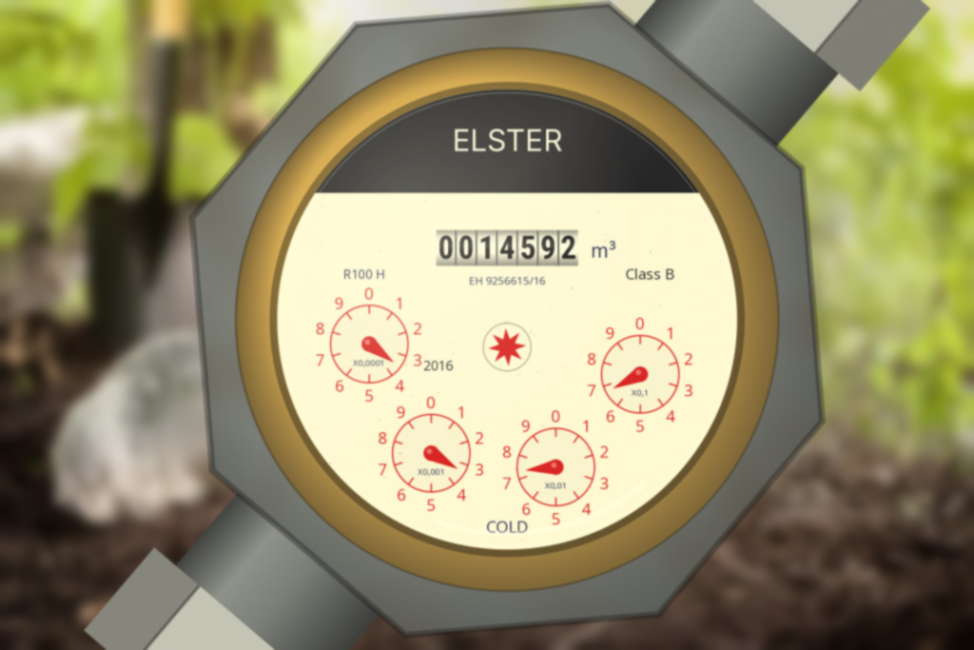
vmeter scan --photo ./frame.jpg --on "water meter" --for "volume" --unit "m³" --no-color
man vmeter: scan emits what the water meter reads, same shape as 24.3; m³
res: 14592.6733; m³
